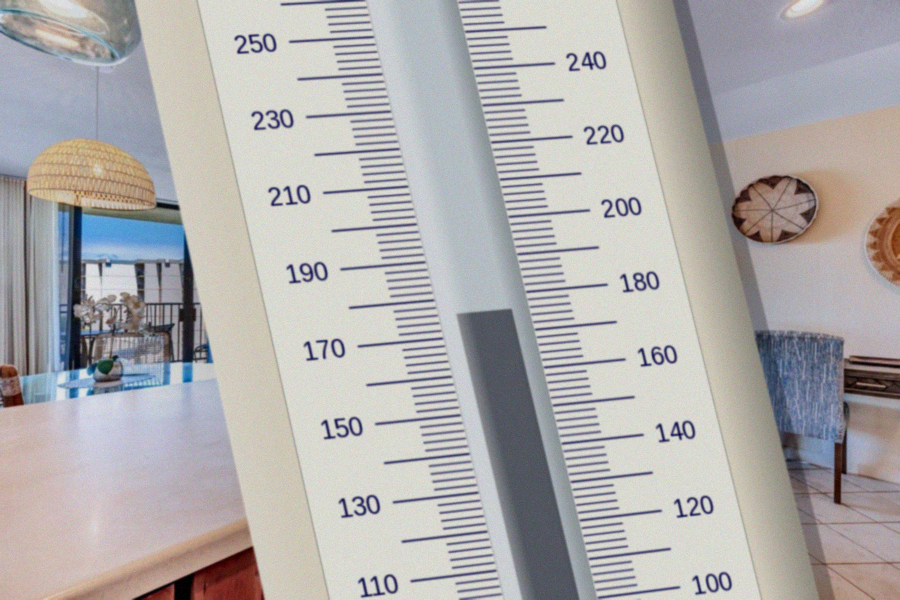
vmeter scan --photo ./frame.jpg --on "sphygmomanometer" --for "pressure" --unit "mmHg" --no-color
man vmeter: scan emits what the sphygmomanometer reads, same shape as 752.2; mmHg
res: 176; mmHg
